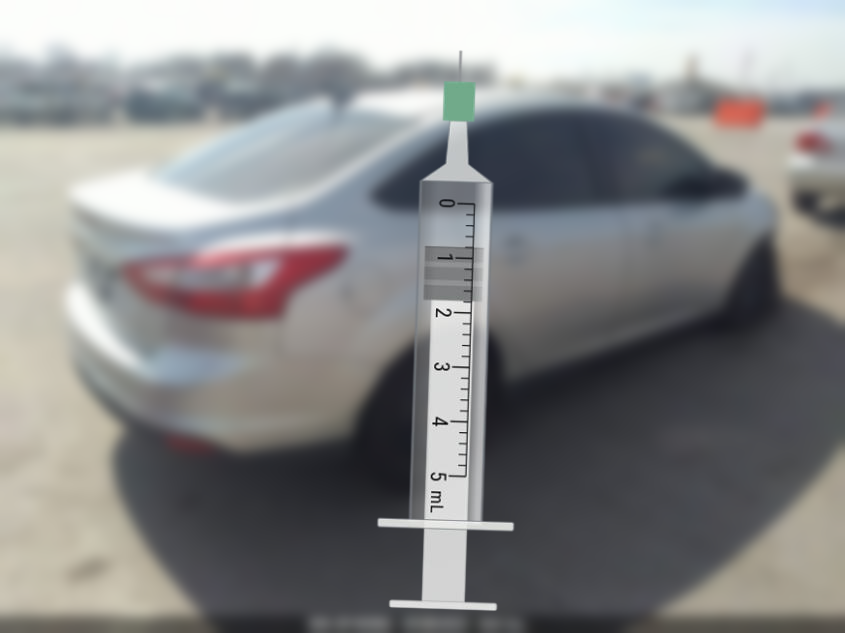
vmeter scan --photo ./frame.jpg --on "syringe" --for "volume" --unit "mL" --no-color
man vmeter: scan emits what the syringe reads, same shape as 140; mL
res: 0.8; mL
